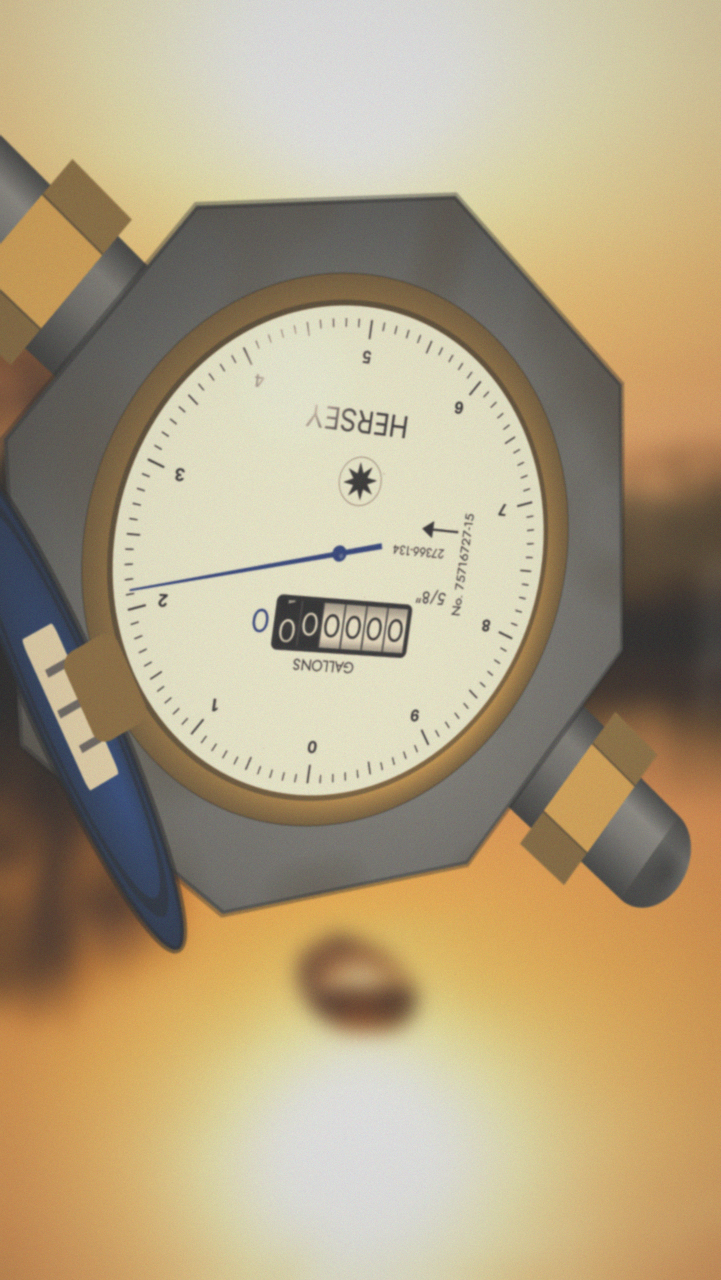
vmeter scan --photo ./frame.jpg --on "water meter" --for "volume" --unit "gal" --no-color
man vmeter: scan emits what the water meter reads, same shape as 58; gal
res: 2.1; gal
